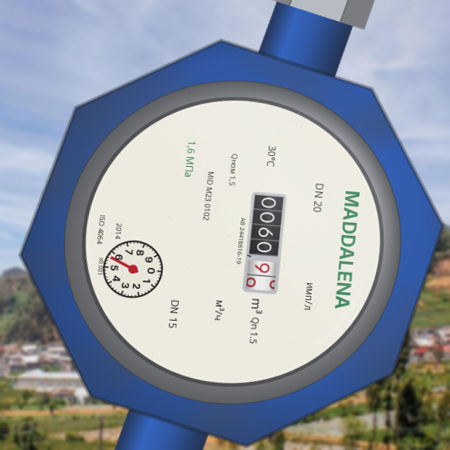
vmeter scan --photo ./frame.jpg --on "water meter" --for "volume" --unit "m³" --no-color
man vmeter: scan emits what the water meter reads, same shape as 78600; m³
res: 60.985; m³
